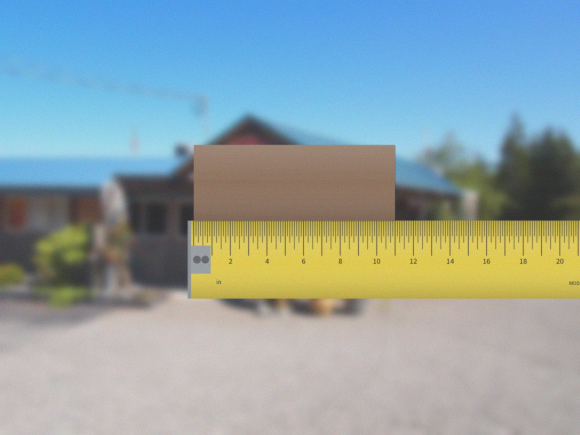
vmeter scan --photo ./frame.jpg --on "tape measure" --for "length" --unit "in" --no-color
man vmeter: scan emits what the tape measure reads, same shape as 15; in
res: 11; in
